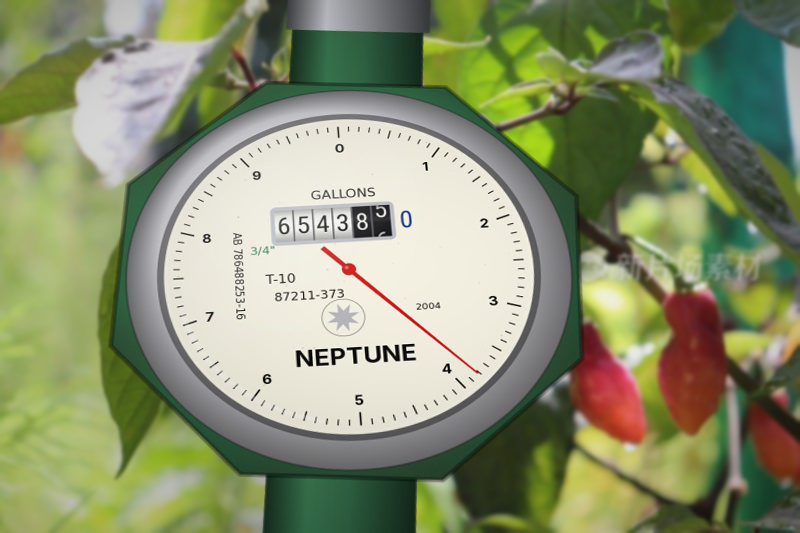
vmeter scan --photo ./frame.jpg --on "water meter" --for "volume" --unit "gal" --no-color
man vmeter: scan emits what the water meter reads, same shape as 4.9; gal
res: 6543853.8; gal
